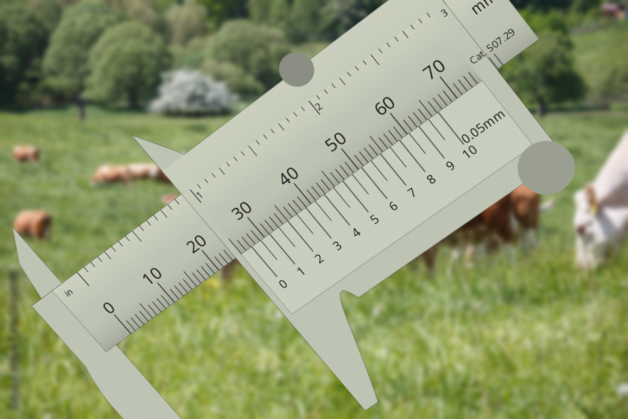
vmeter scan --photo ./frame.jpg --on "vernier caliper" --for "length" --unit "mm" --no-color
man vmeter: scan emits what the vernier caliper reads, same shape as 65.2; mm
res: 27.2; mm
